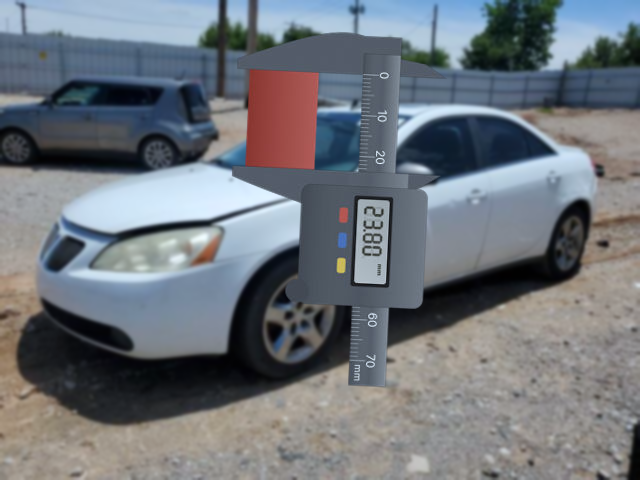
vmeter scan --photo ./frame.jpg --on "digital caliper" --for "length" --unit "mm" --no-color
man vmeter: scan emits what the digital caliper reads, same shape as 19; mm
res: 23.80; mm
